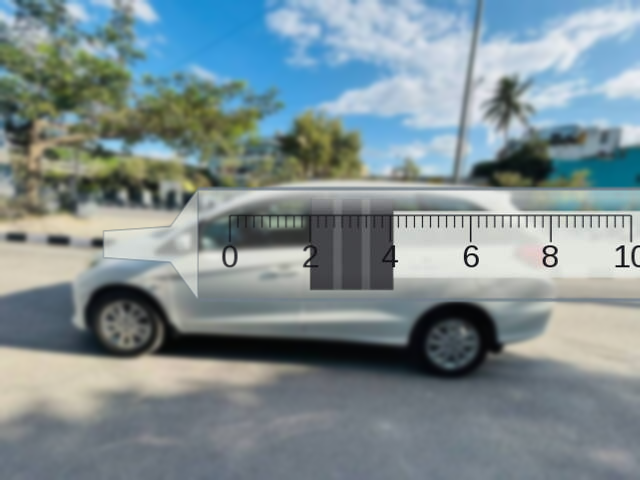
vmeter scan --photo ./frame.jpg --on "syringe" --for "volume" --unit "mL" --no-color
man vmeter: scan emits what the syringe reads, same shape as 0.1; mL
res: 2; mL
